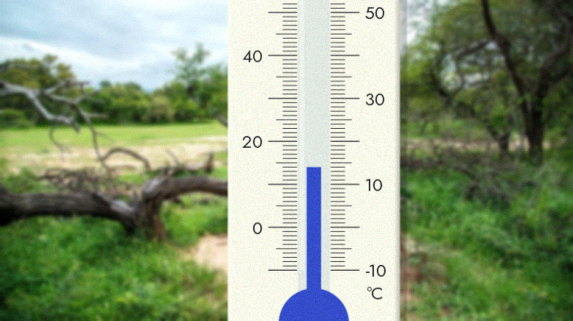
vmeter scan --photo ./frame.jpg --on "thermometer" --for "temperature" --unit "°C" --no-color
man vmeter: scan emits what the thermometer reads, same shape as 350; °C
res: 14; °C
